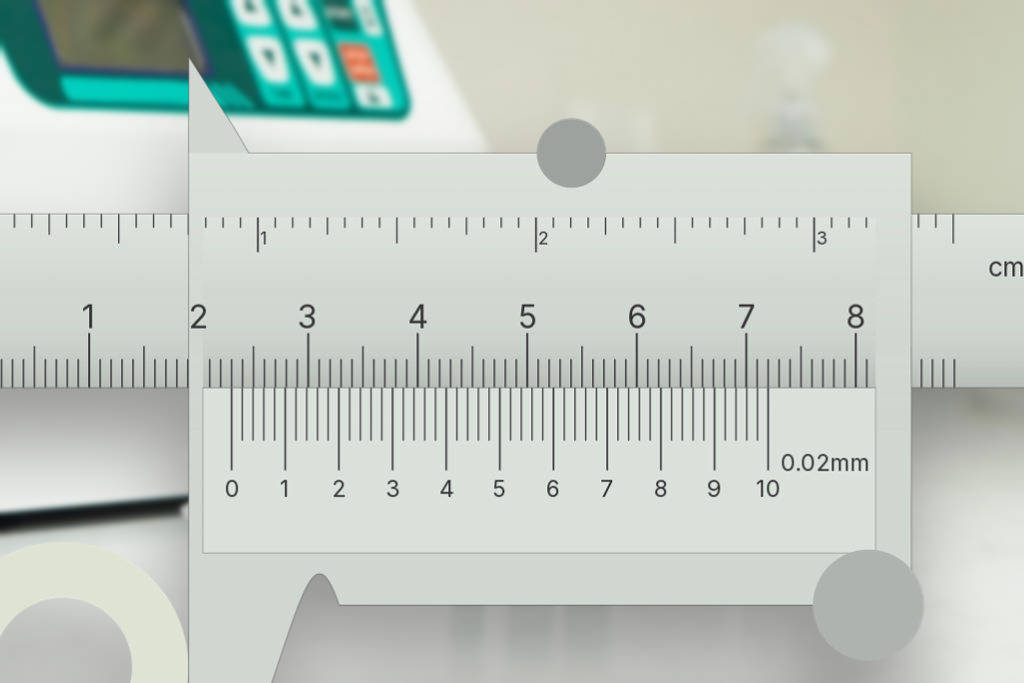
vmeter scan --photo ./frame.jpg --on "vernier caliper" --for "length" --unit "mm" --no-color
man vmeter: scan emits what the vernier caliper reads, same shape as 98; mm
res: 23.0; mm
